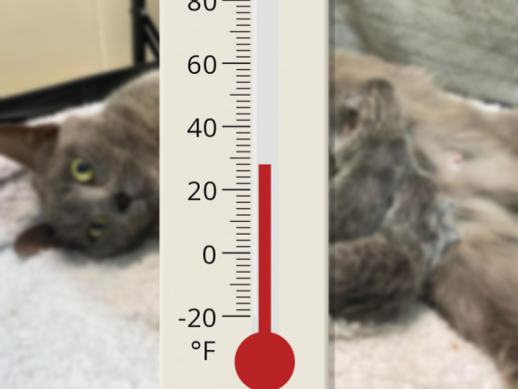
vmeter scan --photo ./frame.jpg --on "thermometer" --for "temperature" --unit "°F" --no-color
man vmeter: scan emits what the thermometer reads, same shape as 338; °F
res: 28; °F
